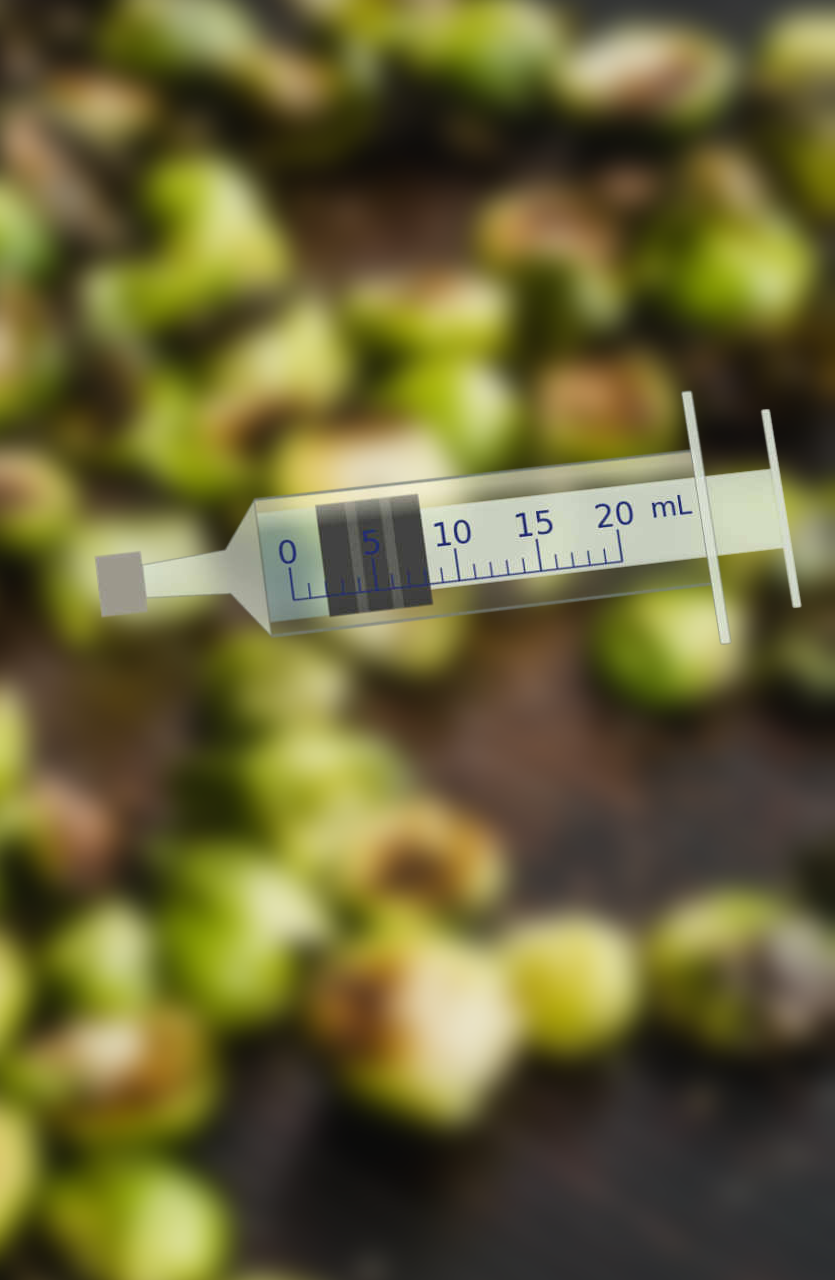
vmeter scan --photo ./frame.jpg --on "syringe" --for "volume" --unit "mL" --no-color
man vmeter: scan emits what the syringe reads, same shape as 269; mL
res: 2; mL
